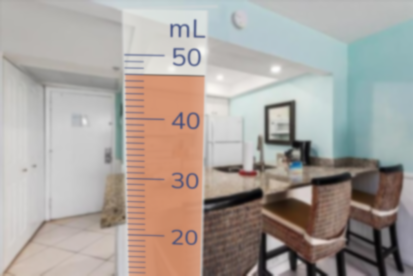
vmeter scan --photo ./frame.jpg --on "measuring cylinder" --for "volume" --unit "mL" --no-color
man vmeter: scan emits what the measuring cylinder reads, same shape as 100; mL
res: 47; mL
